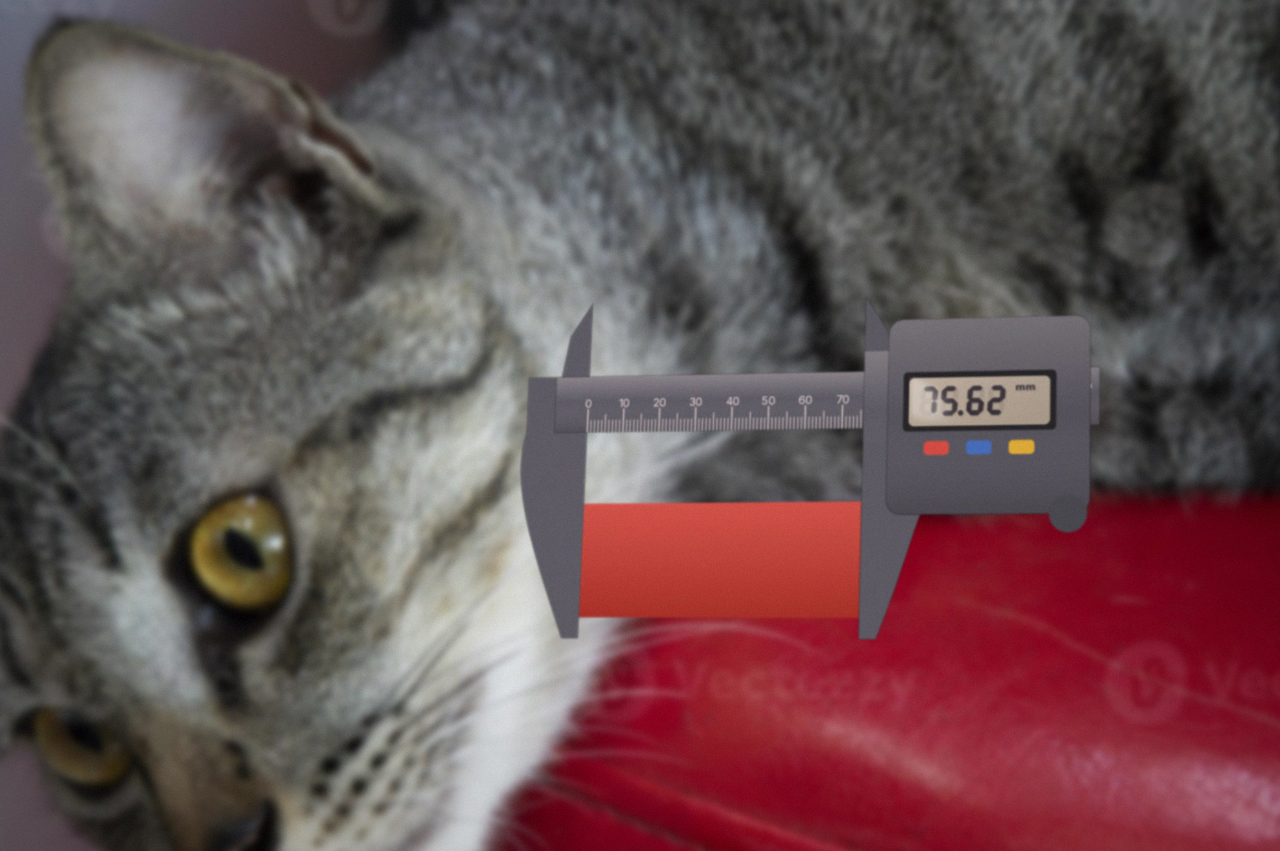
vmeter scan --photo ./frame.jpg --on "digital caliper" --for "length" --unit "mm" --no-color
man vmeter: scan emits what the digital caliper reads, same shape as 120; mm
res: 75.62; mm
